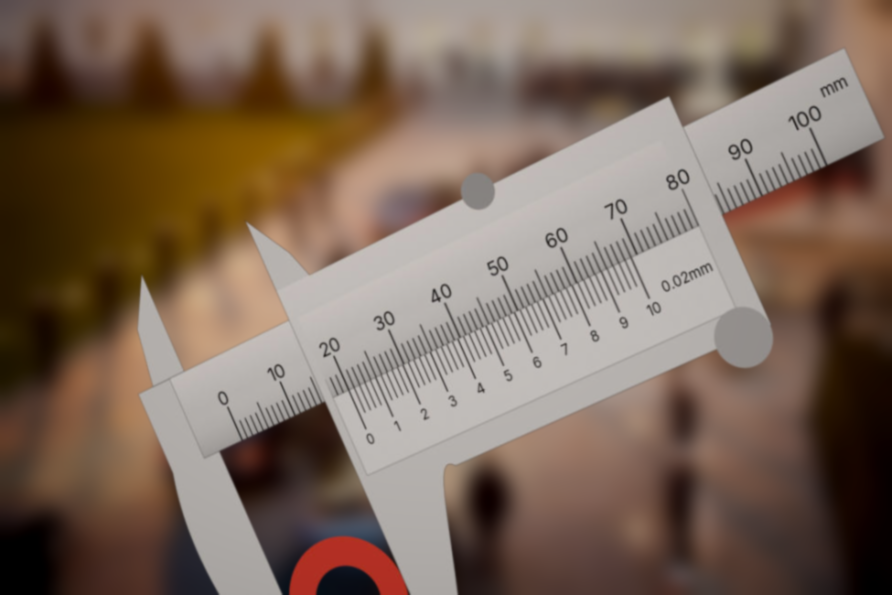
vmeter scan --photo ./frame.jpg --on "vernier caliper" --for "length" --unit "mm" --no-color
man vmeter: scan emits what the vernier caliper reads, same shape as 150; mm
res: 20.0; mm
